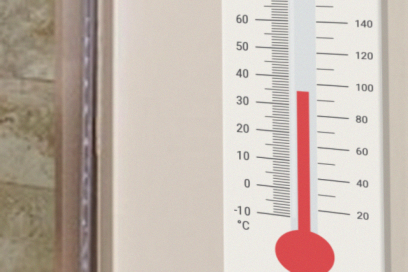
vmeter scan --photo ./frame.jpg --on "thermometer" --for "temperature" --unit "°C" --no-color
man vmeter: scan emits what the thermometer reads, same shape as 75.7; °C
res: 35; °C
